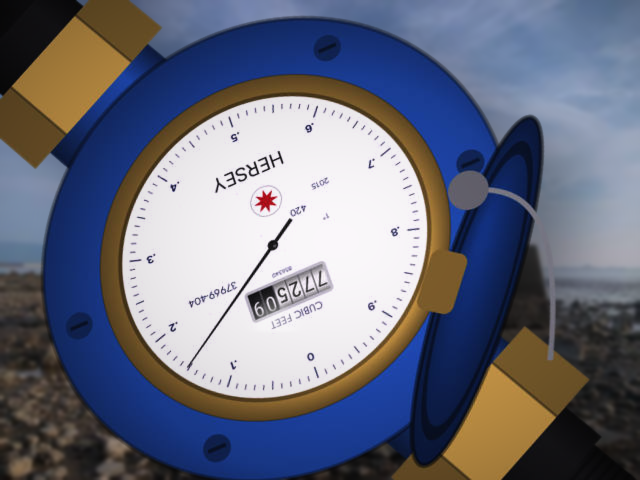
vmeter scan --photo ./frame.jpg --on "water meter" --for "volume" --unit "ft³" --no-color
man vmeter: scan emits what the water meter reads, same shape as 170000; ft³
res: 772509.15; ft³
